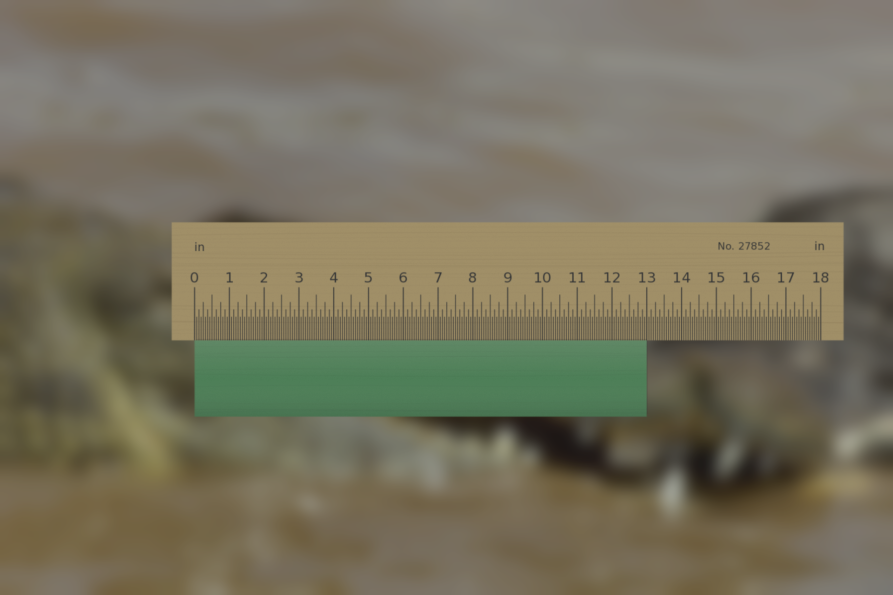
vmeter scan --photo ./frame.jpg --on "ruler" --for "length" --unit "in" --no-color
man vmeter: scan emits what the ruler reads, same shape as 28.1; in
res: 13; in
